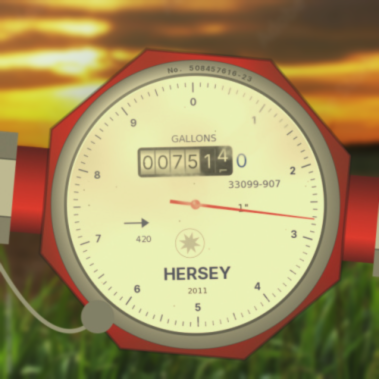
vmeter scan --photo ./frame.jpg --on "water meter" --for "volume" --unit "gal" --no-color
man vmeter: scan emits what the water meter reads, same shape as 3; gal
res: 75142.7; gal
